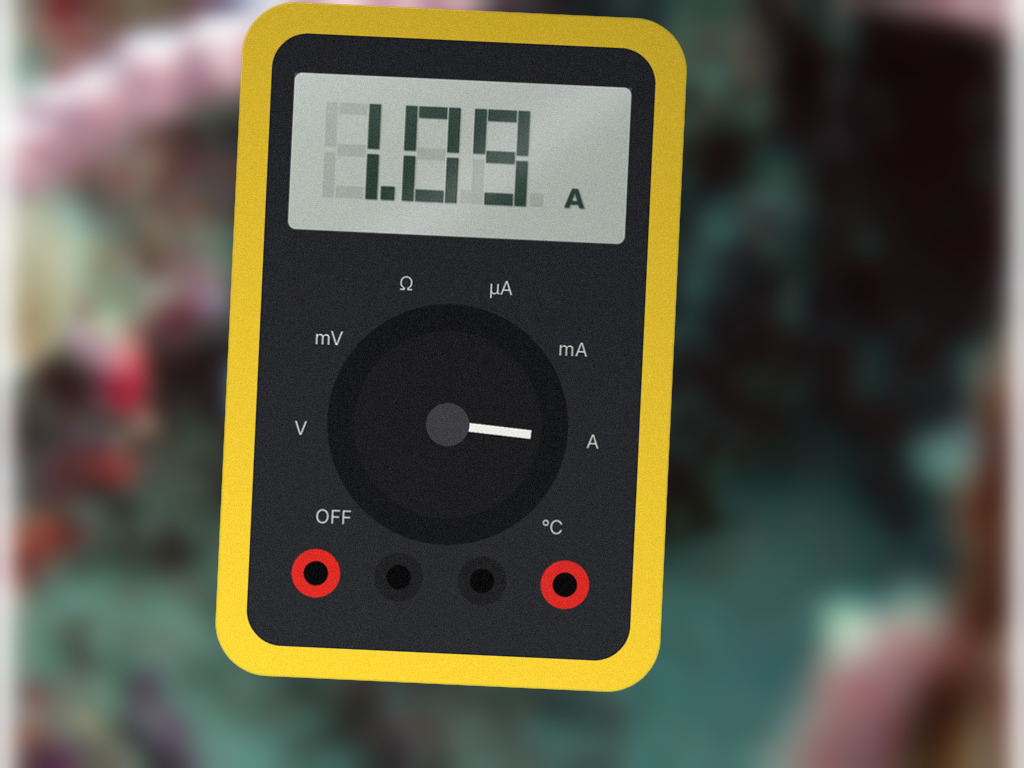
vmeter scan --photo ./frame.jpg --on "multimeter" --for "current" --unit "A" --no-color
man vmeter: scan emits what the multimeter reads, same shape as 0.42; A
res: 1.09; A
